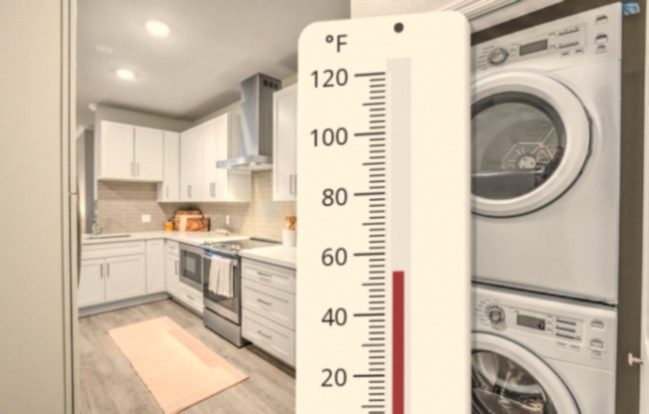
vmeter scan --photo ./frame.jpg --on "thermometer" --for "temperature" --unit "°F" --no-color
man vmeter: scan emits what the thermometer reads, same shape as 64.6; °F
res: 54; °F
